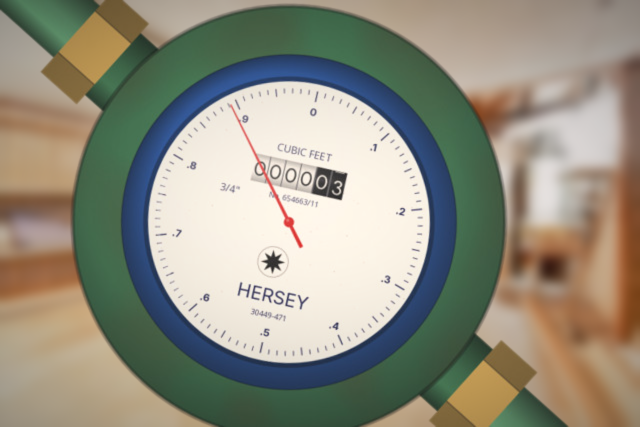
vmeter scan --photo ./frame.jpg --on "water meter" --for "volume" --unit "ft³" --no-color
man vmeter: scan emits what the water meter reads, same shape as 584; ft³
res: 2.89; ft³
